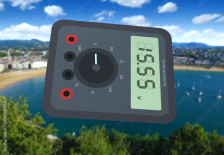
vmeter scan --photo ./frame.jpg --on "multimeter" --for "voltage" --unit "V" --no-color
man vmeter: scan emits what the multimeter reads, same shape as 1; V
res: 15.55; V
